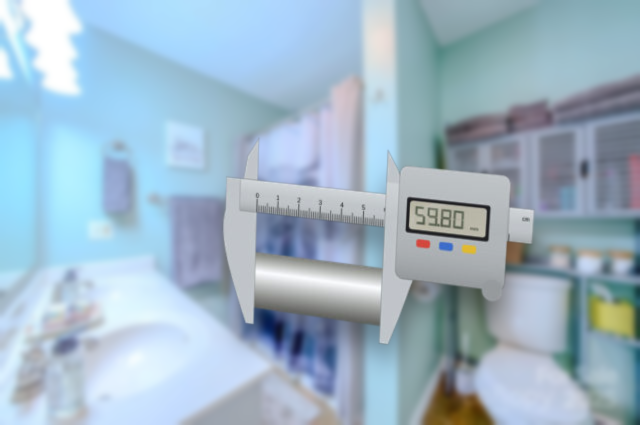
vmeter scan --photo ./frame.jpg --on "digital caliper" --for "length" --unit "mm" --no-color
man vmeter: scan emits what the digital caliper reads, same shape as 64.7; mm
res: 59.80; mm
